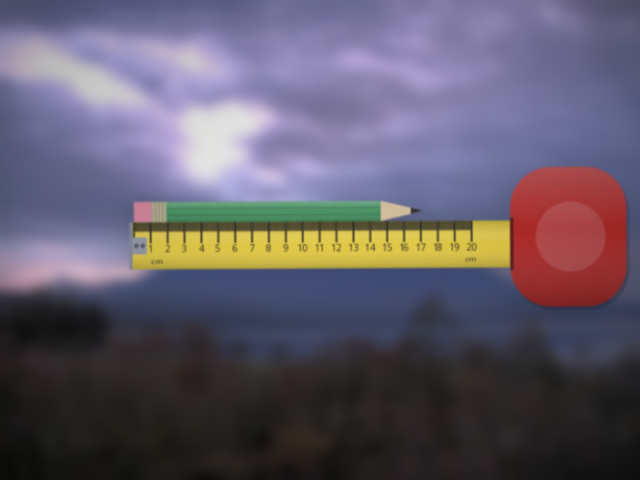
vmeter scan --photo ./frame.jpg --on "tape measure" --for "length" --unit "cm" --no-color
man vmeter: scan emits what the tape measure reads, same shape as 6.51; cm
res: 17; cm
